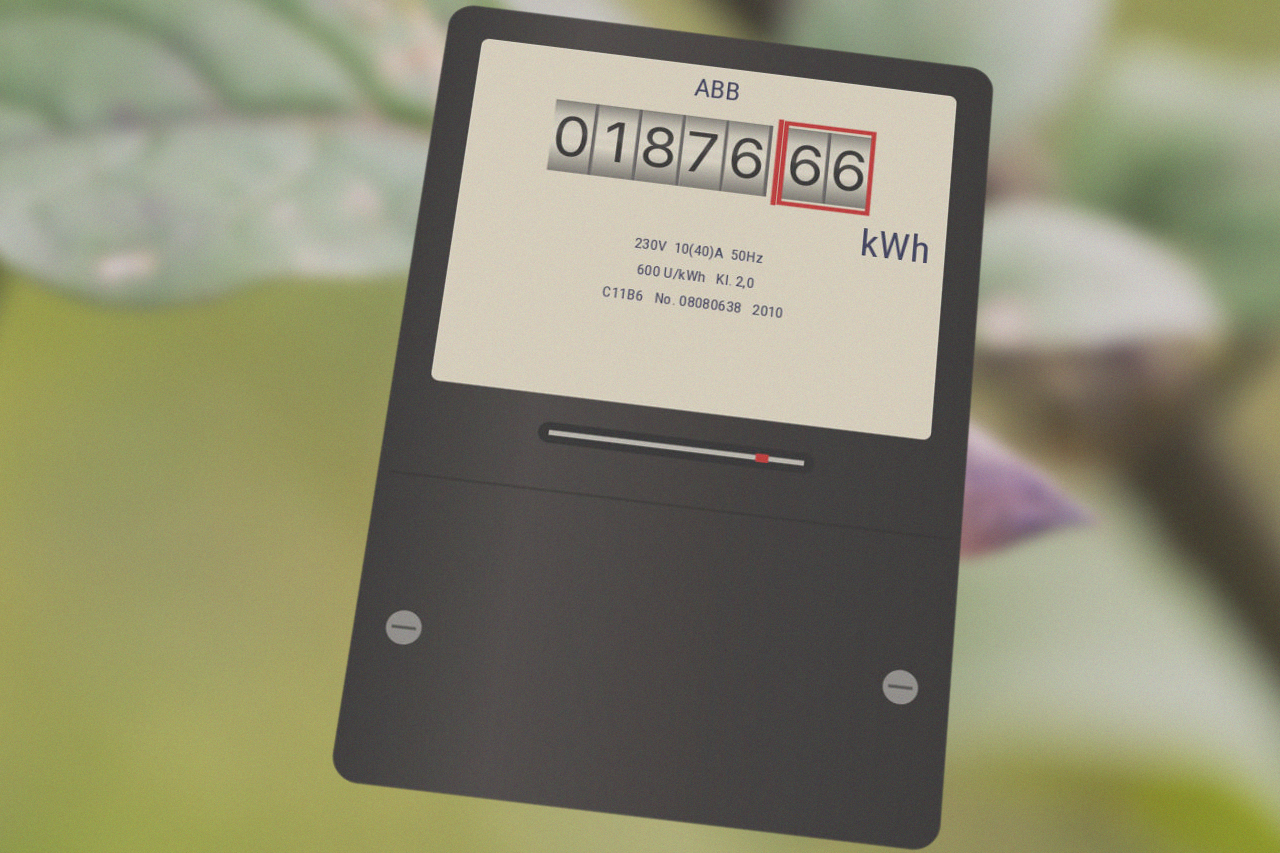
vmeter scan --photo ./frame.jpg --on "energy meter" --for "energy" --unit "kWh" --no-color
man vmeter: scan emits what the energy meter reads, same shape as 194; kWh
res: 1876.66; kWh
